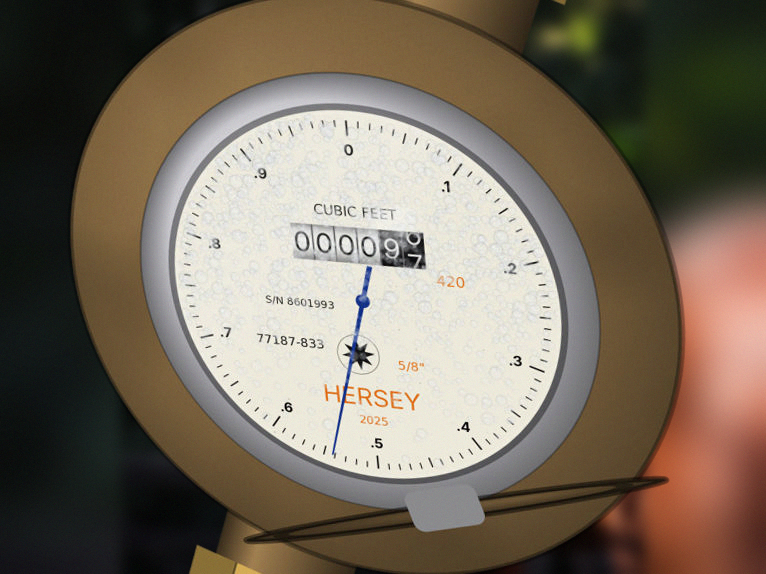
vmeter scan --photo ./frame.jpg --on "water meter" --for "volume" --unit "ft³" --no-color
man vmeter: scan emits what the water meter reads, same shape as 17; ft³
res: 96.54; ft³
